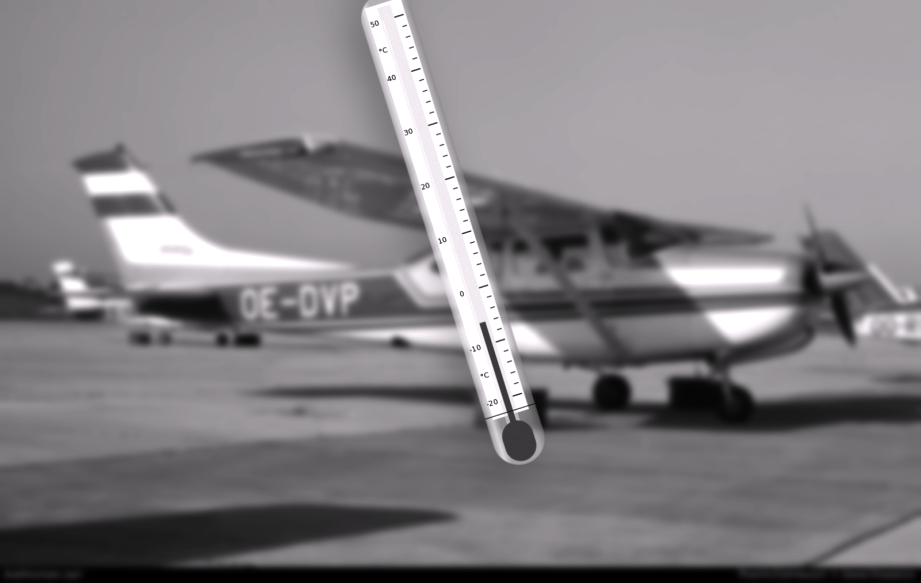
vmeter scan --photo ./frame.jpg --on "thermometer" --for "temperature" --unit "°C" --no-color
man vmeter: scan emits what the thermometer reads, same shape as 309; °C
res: -6; °C
